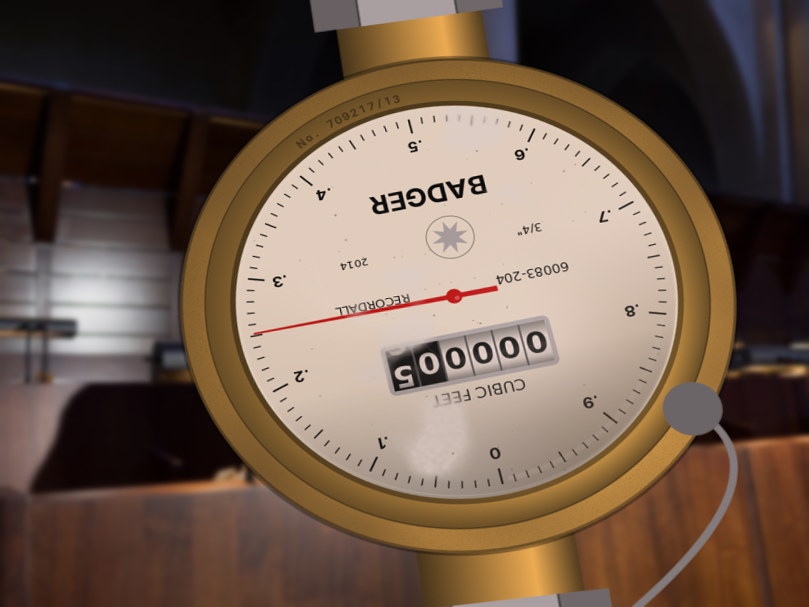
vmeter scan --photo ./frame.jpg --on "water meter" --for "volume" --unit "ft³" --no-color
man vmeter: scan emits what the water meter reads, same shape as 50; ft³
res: 5.25; ft³
